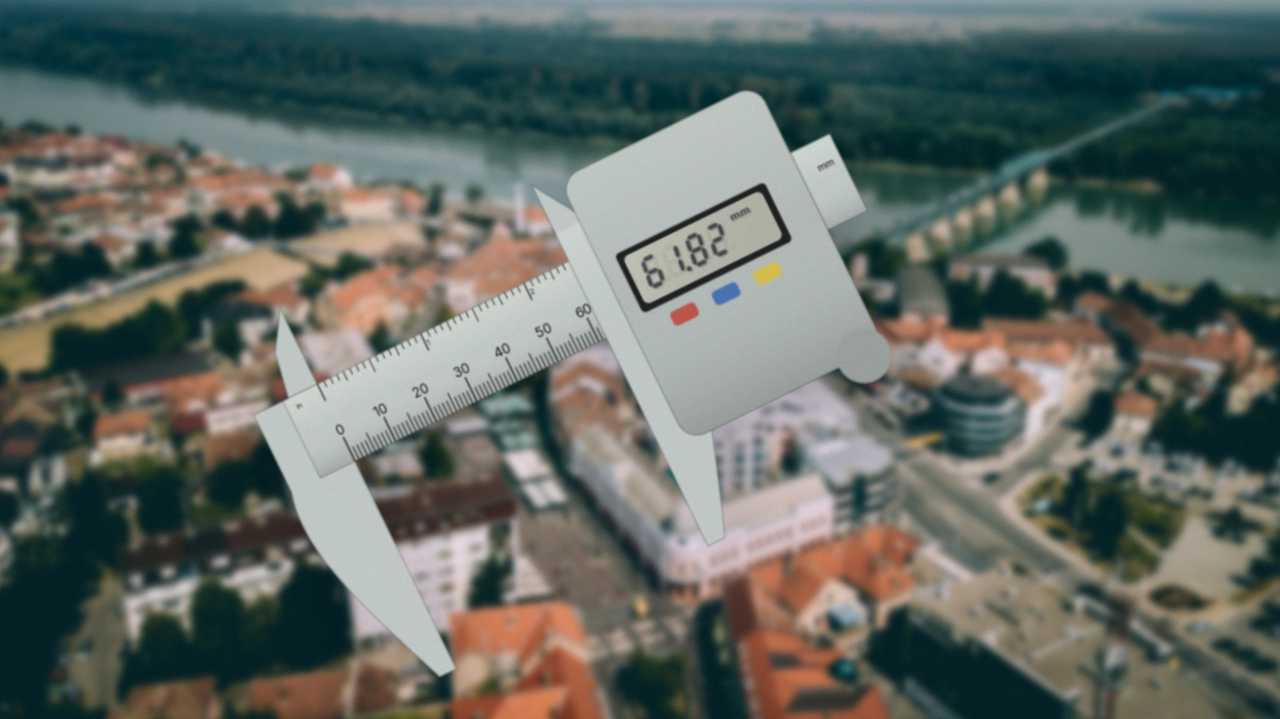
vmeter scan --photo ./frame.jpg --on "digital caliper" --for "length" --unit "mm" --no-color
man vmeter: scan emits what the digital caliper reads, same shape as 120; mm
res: 61.82; mm
